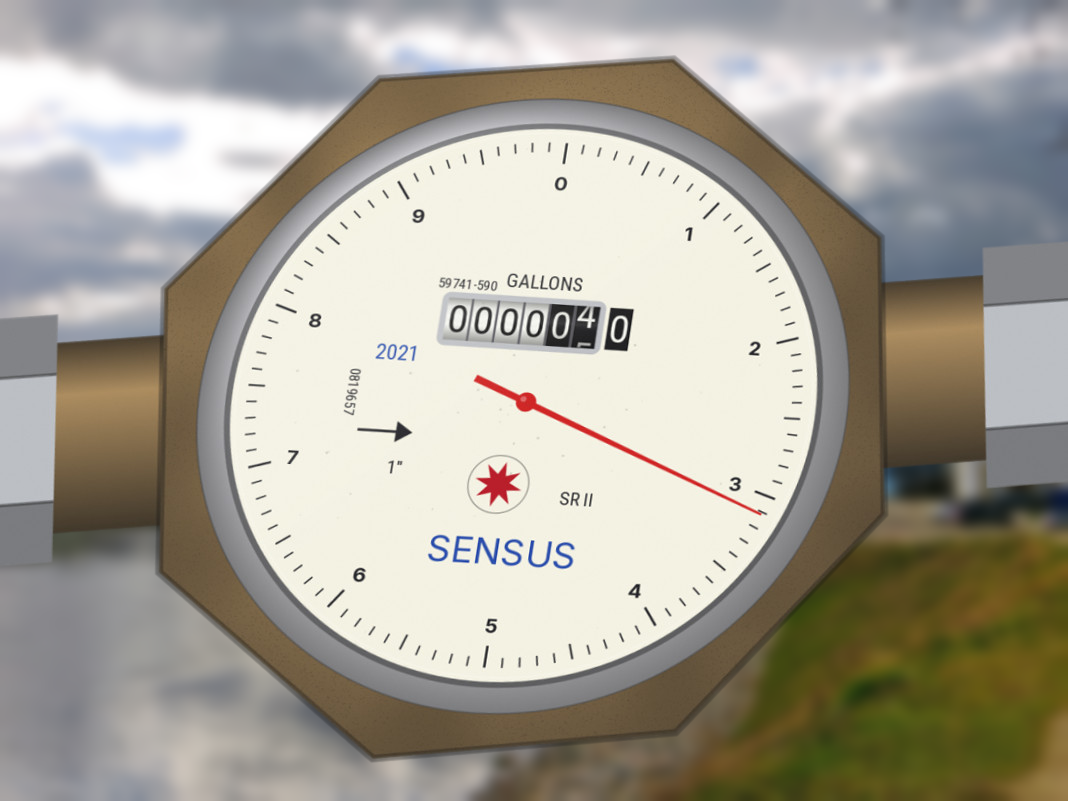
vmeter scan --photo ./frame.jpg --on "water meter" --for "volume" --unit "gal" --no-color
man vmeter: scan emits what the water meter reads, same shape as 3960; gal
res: 43.1; gal
